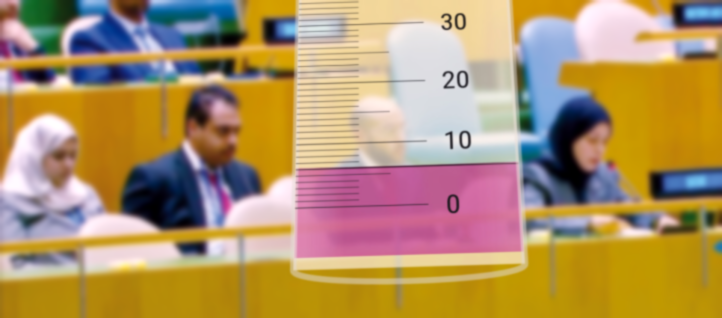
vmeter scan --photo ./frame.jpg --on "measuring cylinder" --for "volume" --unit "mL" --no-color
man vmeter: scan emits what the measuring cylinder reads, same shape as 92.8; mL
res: 6; mL
